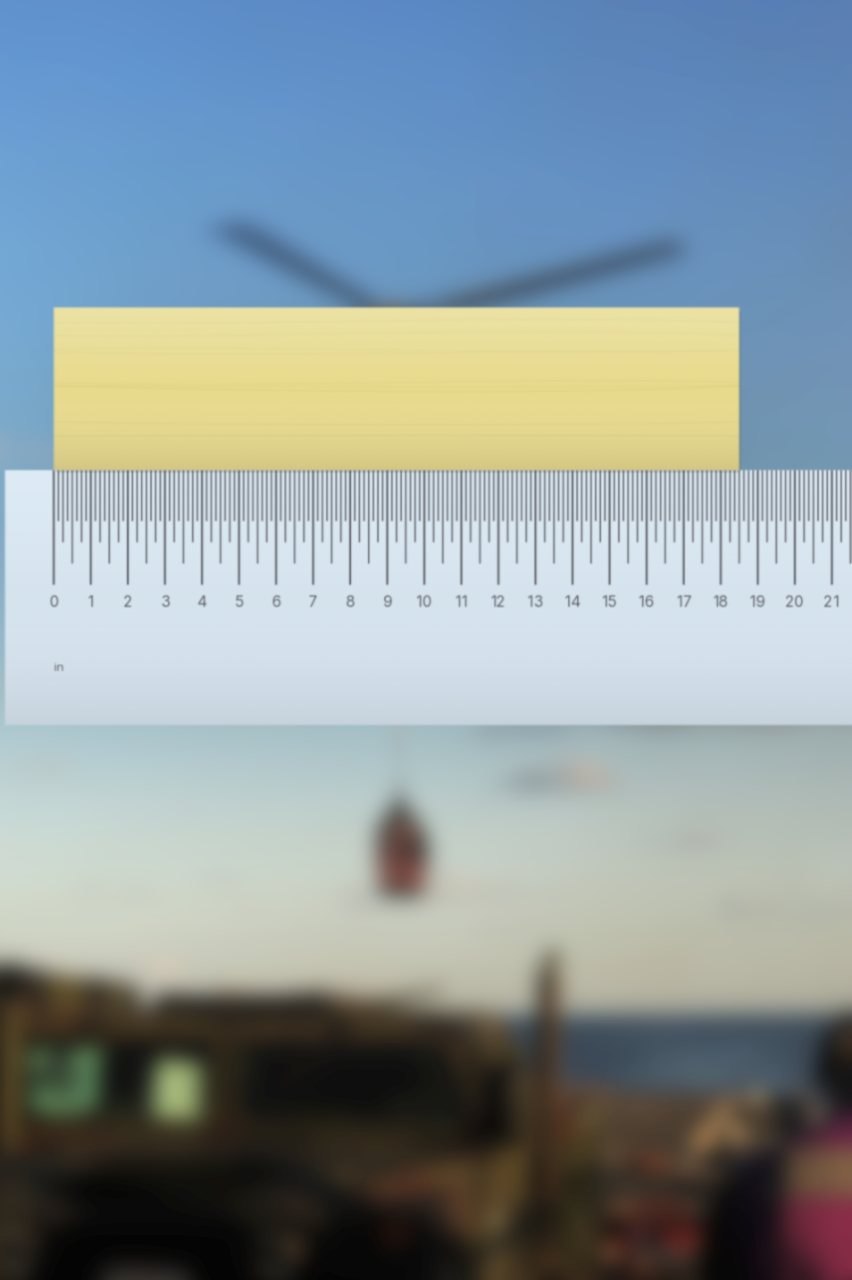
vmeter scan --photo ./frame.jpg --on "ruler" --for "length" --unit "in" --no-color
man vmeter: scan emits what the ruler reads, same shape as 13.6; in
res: 18.5; in
